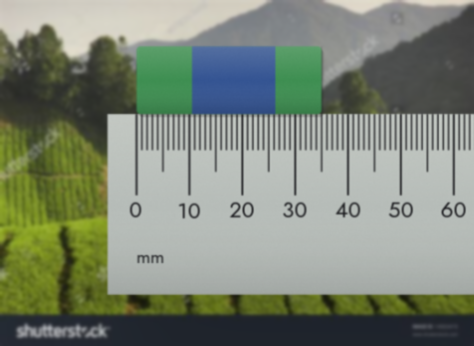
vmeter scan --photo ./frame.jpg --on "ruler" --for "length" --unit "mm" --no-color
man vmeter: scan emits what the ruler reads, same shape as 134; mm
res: 35; mm
